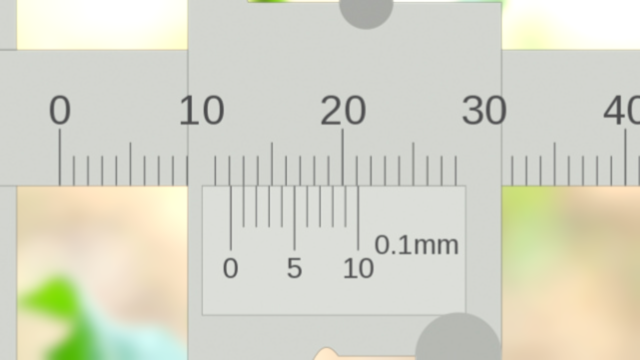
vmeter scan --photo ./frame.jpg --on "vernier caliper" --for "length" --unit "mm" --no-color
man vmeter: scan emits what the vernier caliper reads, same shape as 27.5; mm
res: 12.1; mm
